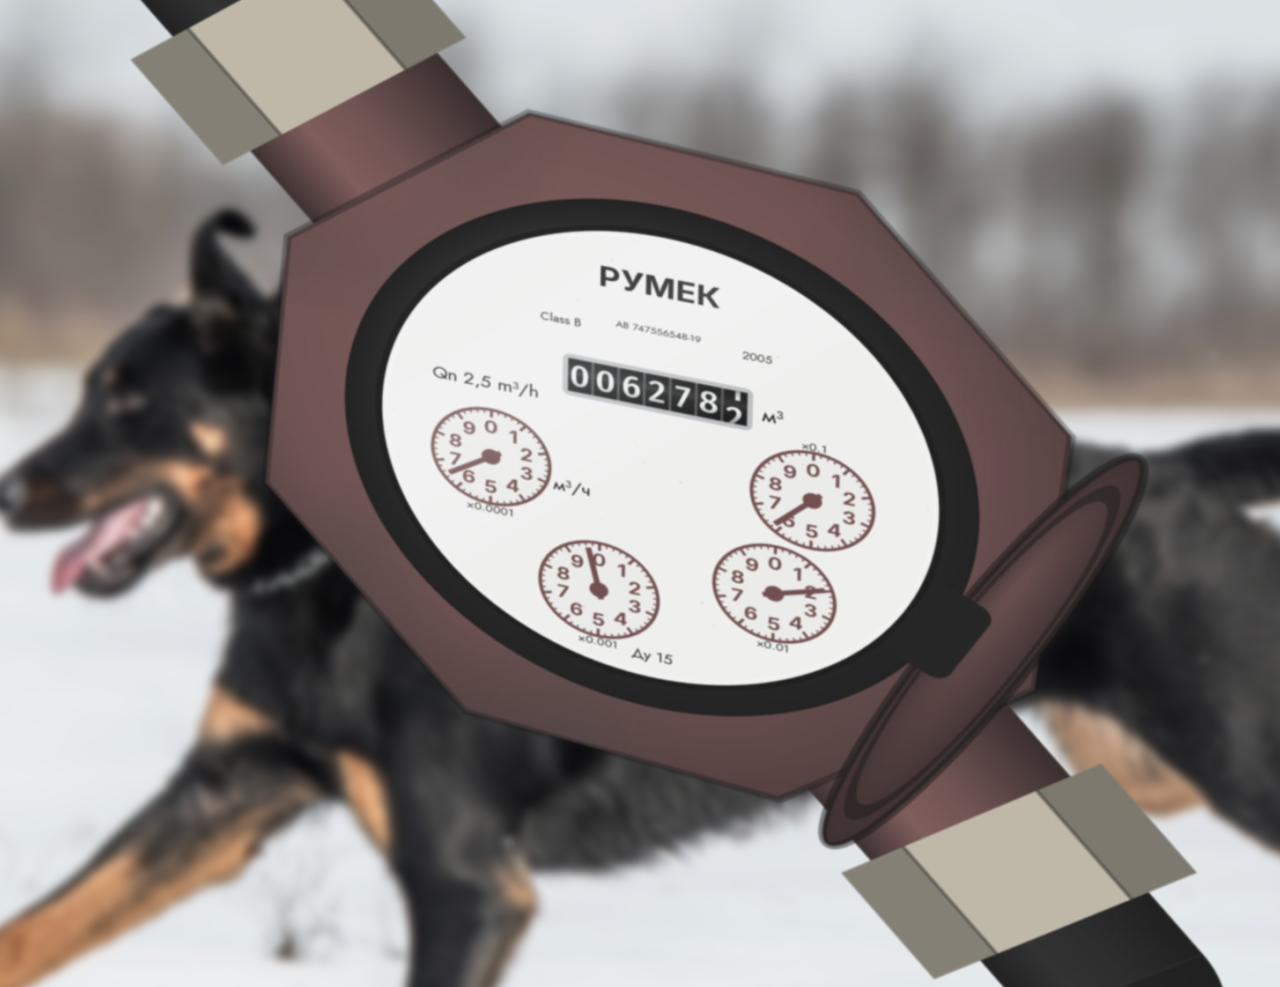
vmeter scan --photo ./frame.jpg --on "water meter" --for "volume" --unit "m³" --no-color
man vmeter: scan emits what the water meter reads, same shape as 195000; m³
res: 62781.6196; m³
